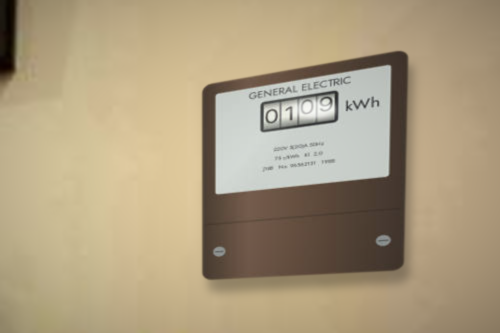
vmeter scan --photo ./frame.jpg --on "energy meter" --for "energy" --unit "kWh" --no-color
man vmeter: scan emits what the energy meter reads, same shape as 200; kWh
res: 109; kWh
